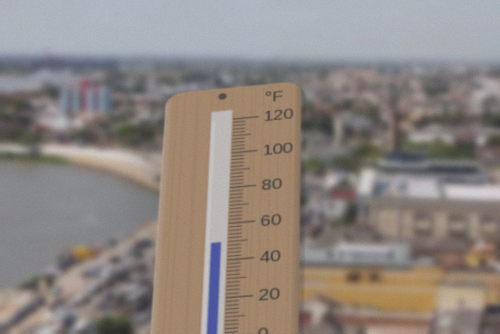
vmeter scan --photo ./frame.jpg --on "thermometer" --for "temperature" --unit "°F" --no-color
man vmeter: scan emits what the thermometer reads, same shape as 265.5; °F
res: 50; °F
